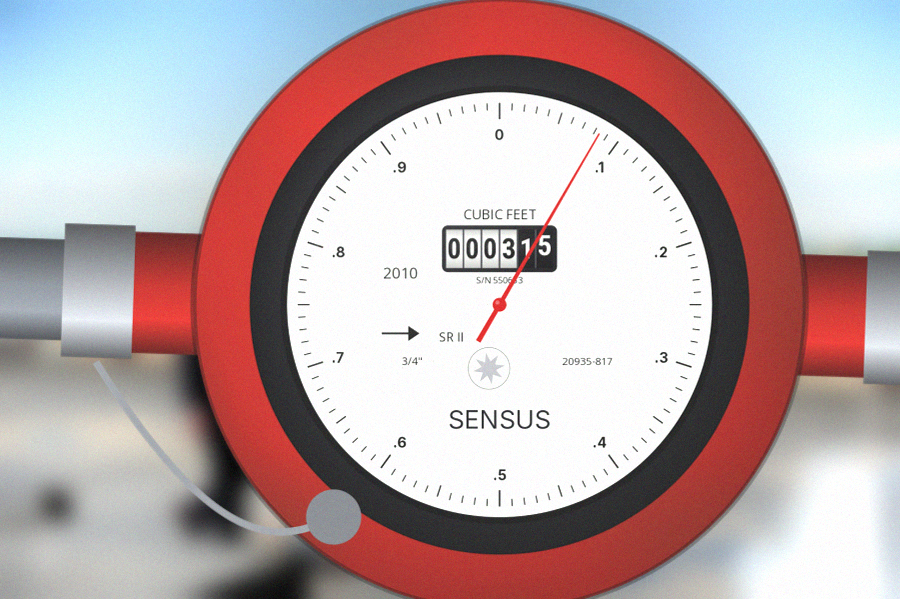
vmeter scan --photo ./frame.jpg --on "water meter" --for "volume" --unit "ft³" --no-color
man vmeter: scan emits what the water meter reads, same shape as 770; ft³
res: 315.08; ft³
